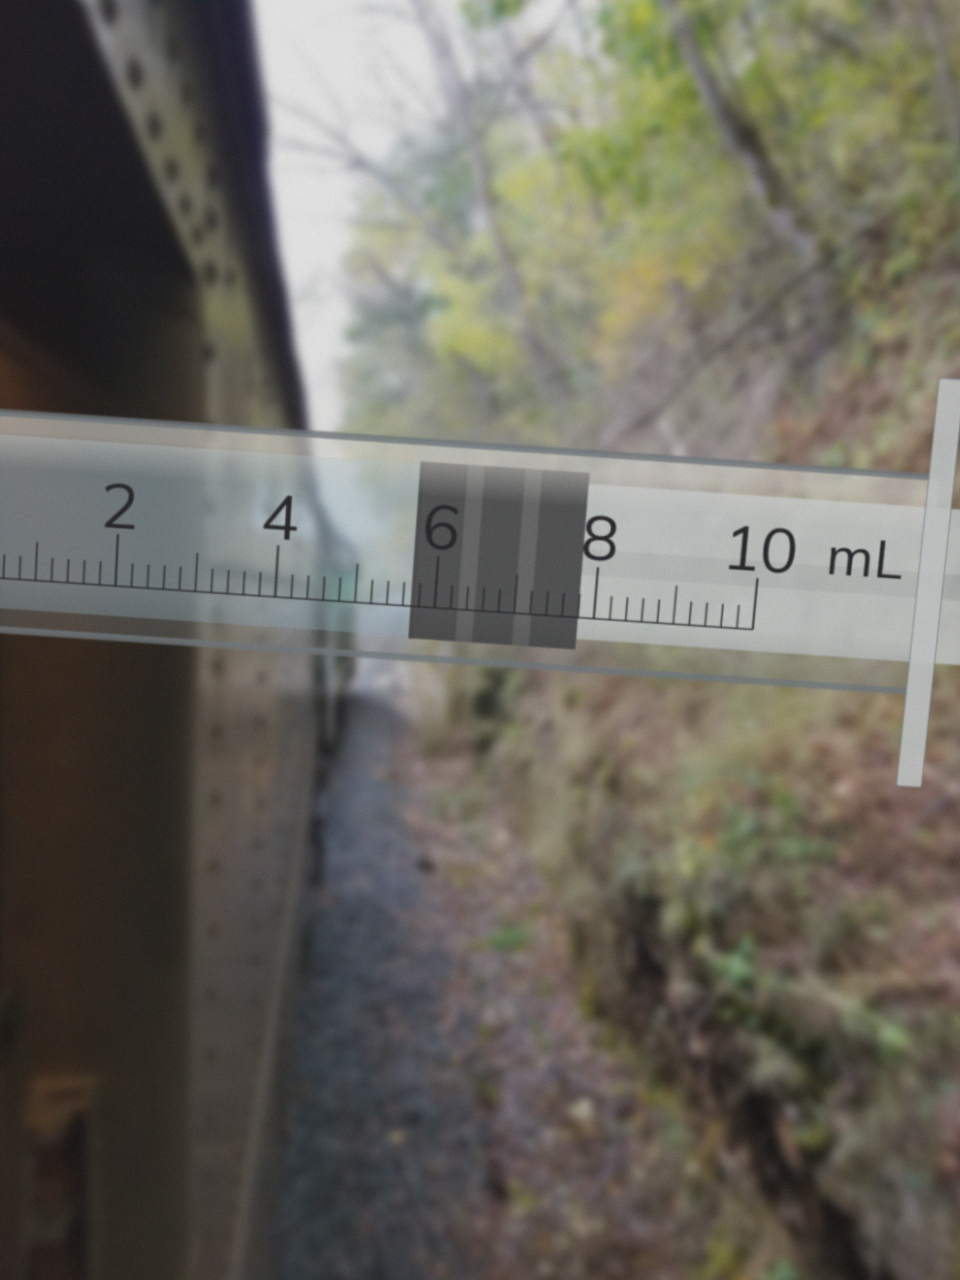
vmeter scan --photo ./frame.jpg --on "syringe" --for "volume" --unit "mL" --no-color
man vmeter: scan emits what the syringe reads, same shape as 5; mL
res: 5.7; mL
